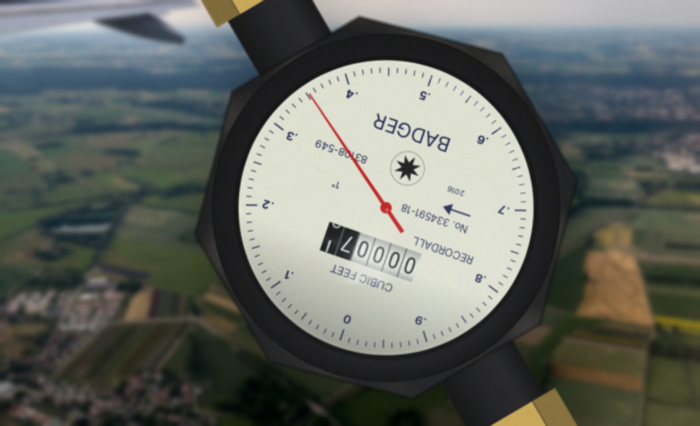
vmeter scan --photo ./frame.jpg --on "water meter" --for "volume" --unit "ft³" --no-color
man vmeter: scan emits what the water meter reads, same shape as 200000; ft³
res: 71.35; ft³
